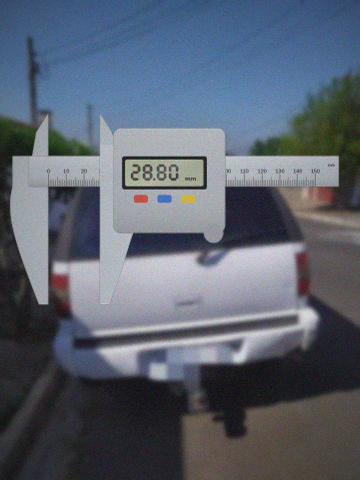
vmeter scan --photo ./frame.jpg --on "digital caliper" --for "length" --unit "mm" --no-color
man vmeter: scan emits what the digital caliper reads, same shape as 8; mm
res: 28.80; mm
